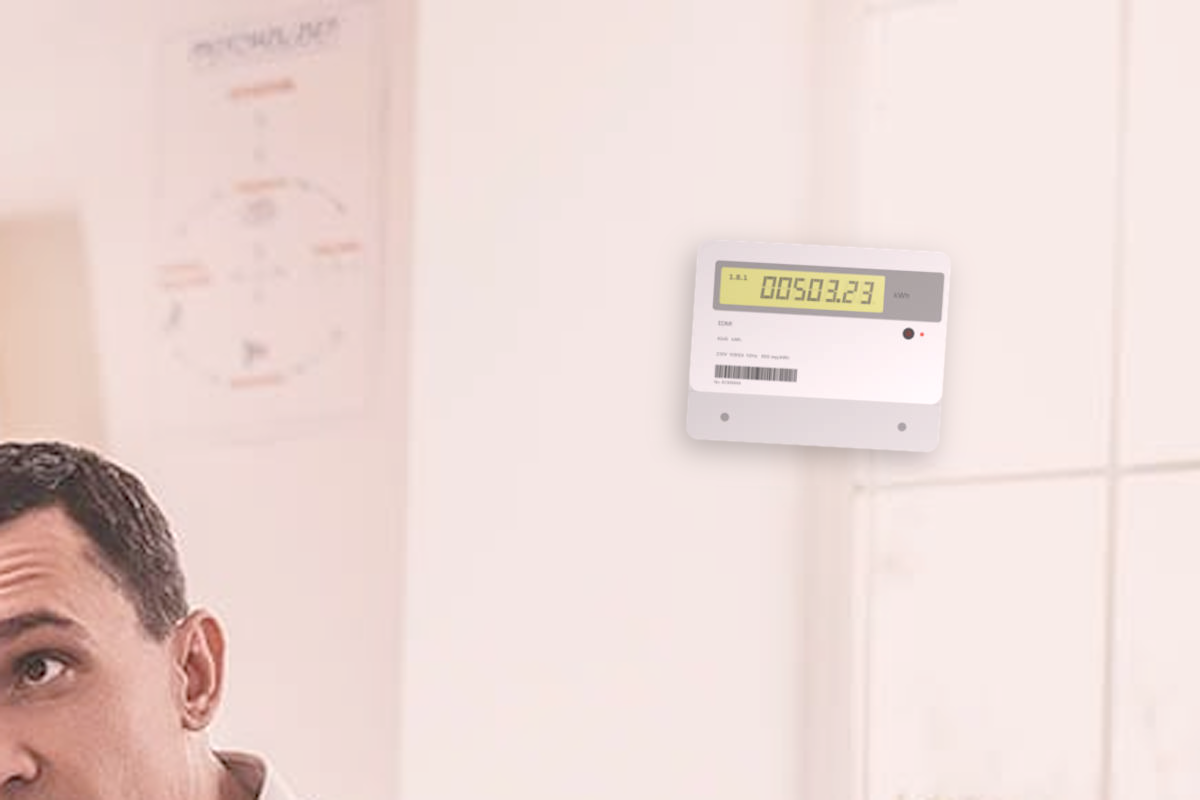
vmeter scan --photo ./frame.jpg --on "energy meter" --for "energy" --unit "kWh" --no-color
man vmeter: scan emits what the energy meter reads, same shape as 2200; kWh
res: 503.23; kWh
